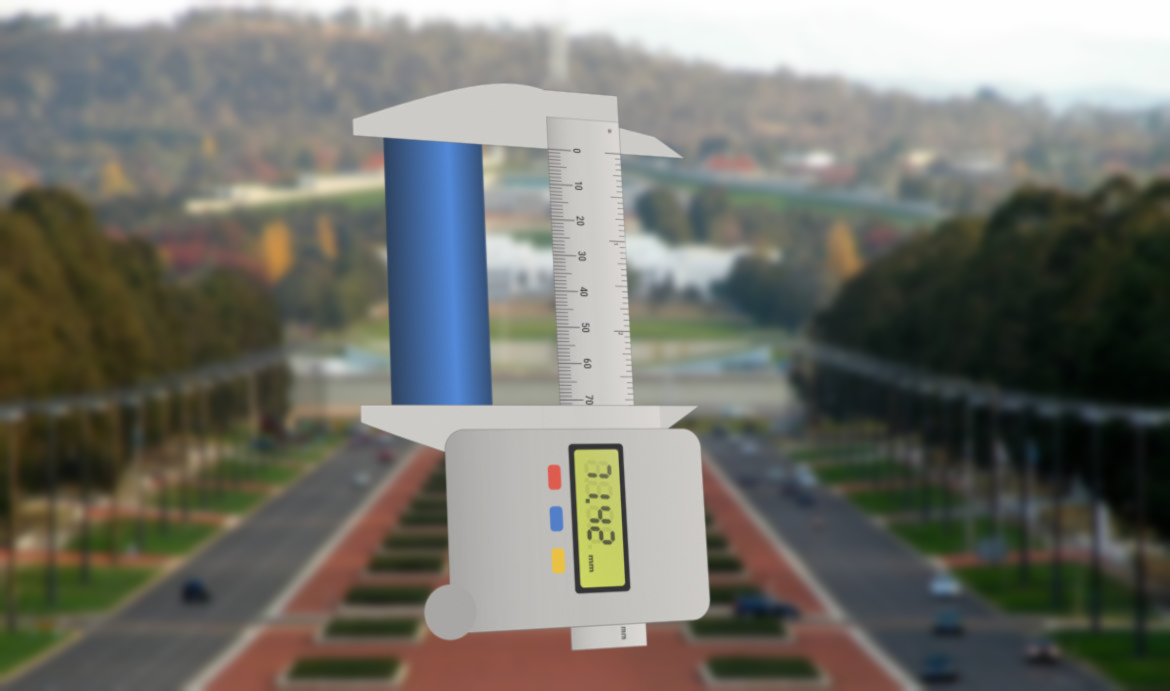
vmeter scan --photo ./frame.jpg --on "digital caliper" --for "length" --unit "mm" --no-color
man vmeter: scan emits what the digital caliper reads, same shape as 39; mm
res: 71.42; mm
